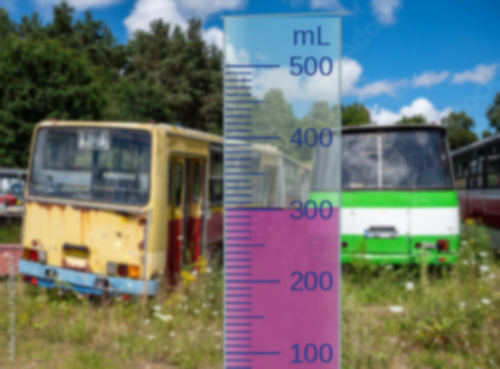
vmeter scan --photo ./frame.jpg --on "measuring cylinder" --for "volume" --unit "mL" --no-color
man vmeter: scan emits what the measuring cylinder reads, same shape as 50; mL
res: 300; mL
